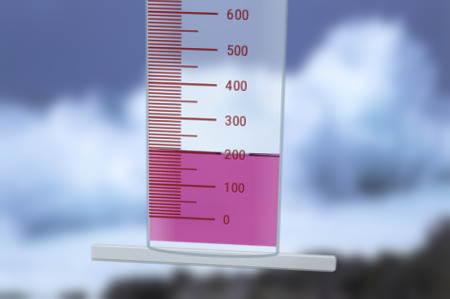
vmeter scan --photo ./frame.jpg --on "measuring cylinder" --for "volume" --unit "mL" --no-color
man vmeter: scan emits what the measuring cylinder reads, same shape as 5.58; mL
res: 200; mL
